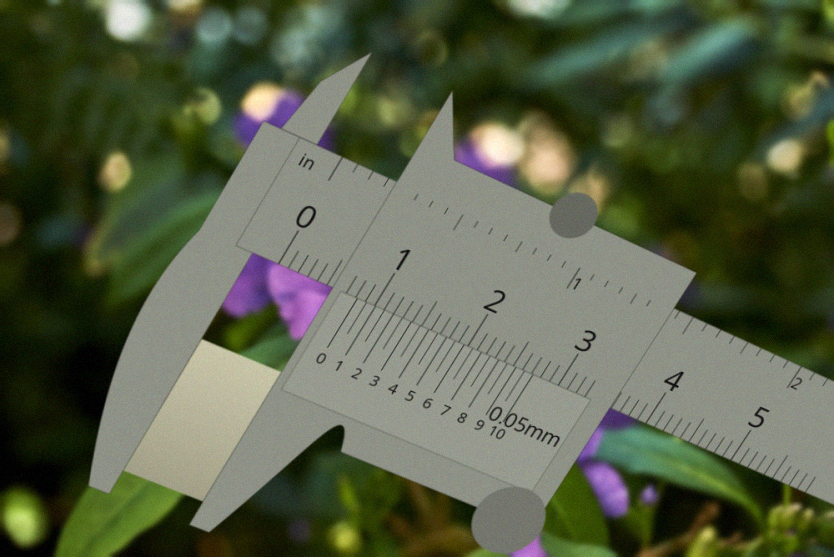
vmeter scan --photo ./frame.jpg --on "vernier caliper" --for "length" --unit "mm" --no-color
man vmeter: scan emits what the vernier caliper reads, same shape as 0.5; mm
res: 8.2; mm
